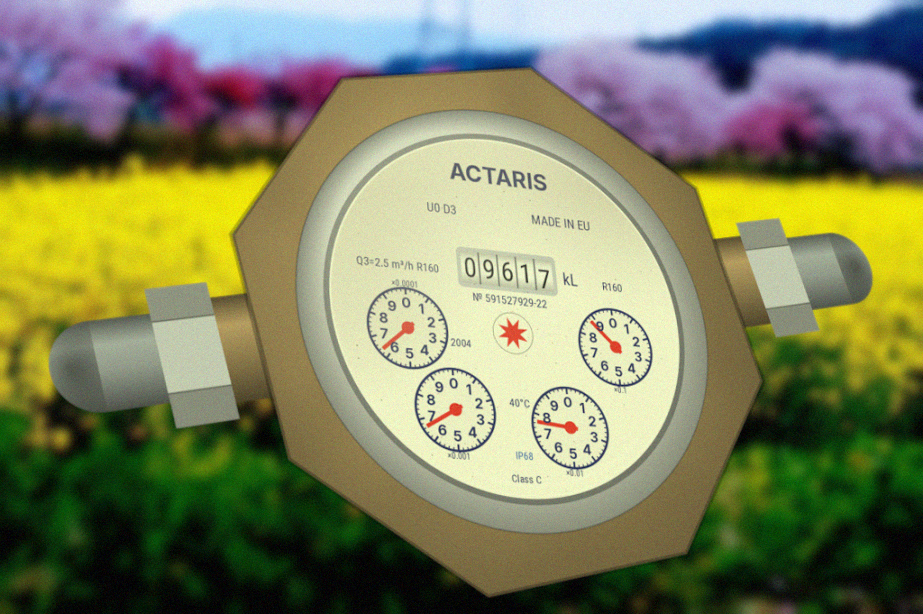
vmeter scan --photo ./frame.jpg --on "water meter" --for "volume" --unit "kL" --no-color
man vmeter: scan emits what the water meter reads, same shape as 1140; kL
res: 9616.8766; kL
